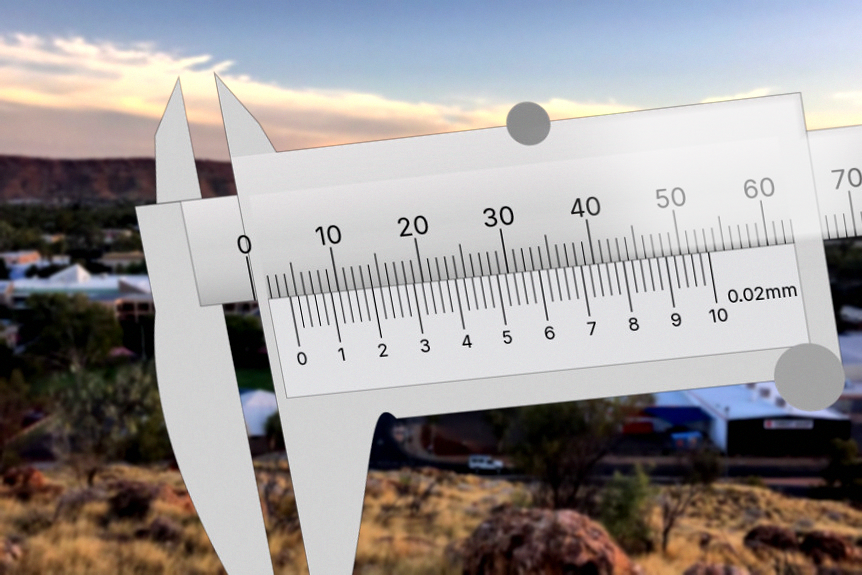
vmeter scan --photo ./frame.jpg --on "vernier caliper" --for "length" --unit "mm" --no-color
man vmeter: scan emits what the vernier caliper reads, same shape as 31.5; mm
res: 4.2; mm
